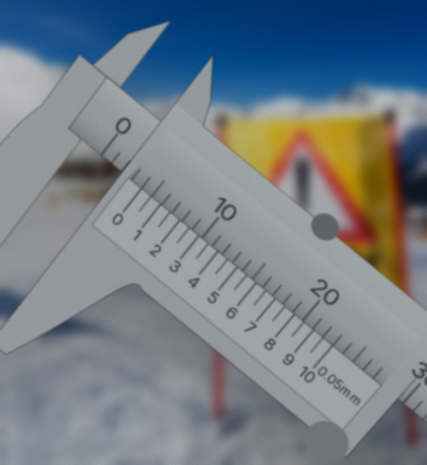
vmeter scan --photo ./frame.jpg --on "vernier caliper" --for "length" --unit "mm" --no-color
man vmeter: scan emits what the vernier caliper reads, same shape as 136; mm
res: 4.0; mm
